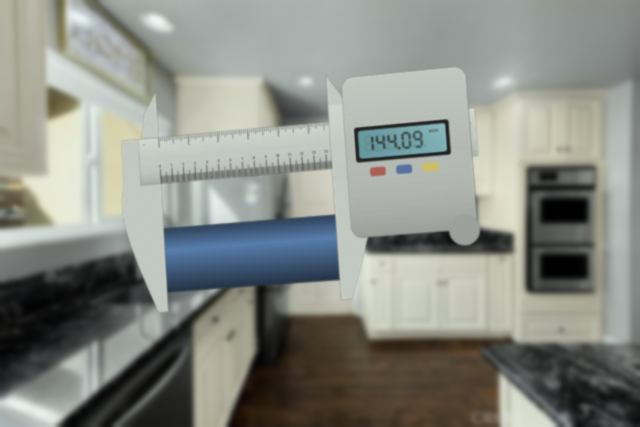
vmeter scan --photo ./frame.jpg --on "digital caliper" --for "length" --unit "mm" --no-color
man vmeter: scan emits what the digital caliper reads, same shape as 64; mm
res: 144.09; mm
